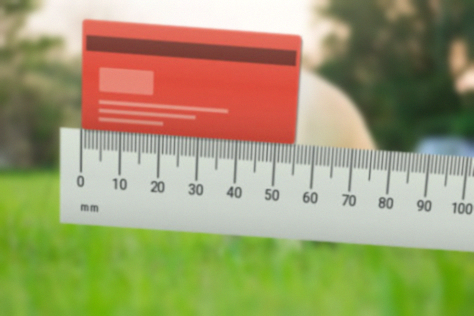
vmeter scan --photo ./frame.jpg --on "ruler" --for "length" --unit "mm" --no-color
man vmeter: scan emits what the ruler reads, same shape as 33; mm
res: 55; mm
